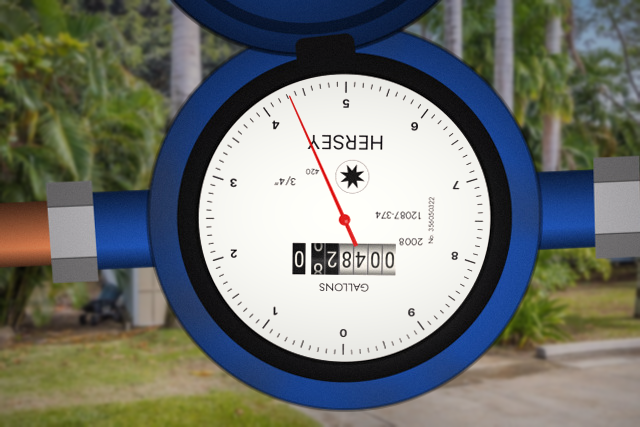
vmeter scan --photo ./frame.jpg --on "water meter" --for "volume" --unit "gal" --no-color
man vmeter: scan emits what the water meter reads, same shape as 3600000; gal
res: 48284.3; gal
